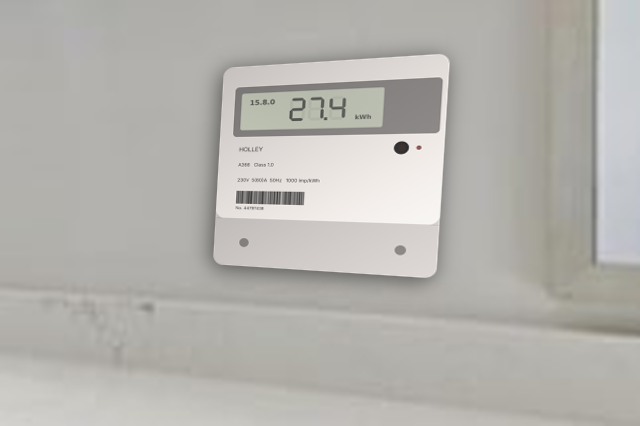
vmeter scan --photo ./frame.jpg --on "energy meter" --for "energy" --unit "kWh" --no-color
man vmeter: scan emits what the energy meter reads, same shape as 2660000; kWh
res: 27.4; kWh
